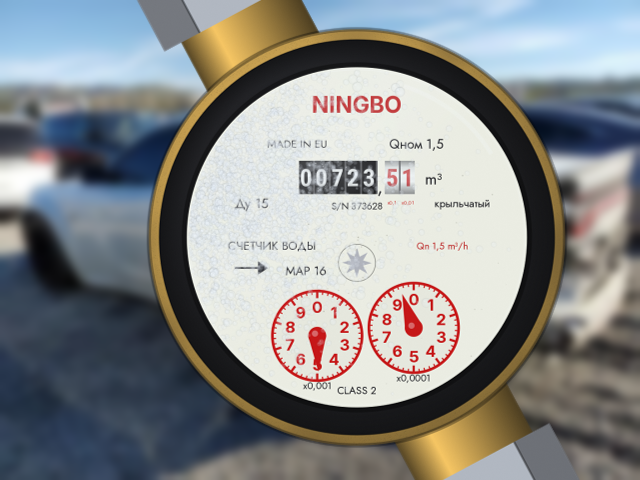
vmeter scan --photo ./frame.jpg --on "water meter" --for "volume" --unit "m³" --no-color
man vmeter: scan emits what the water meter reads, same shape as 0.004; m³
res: 723.5149; m³
